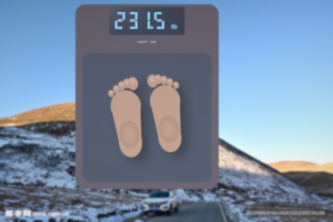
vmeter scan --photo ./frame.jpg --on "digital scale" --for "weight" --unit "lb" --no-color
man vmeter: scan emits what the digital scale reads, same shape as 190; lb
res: 231.5; lb
